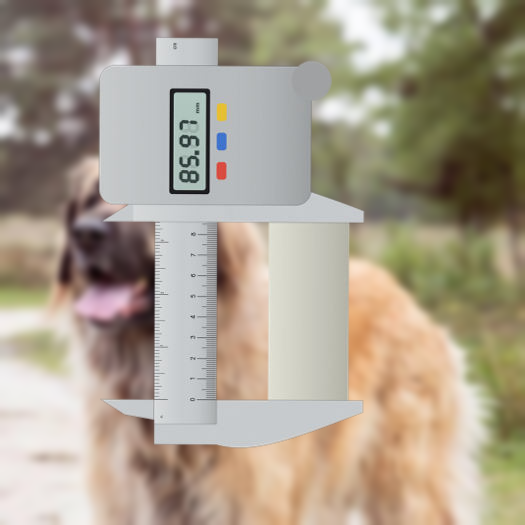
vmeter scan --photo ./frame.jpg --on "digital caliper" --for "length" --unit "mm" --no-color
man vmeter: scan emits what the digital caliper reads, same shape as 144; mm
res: 85.97; mm
